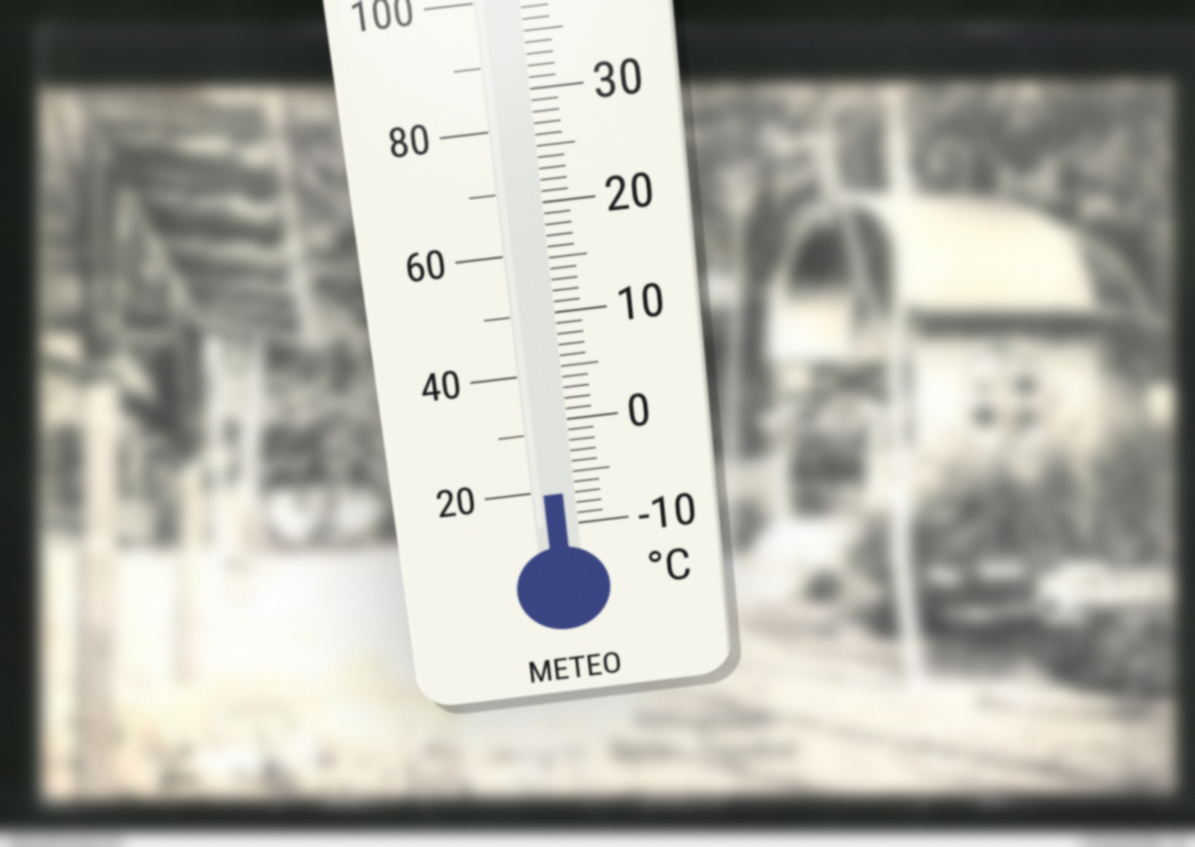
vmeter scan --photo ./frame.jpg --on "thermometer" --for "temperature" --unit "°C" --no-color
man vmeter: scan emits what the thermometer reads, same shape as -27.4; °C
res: -7; °C
